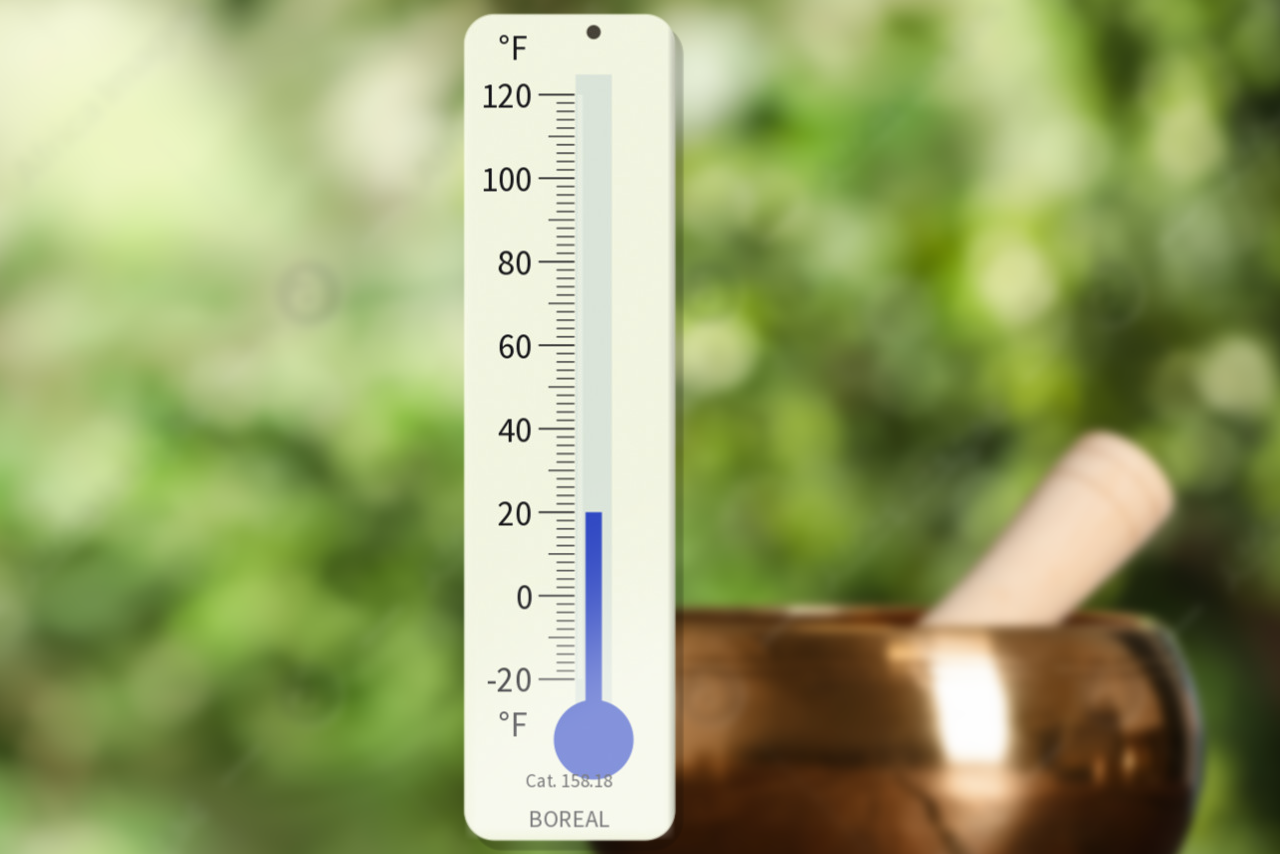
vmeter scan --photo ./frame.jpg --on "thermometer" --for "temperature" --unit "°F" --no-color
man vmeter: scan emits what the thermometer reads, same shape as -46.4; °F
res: 20; °F
